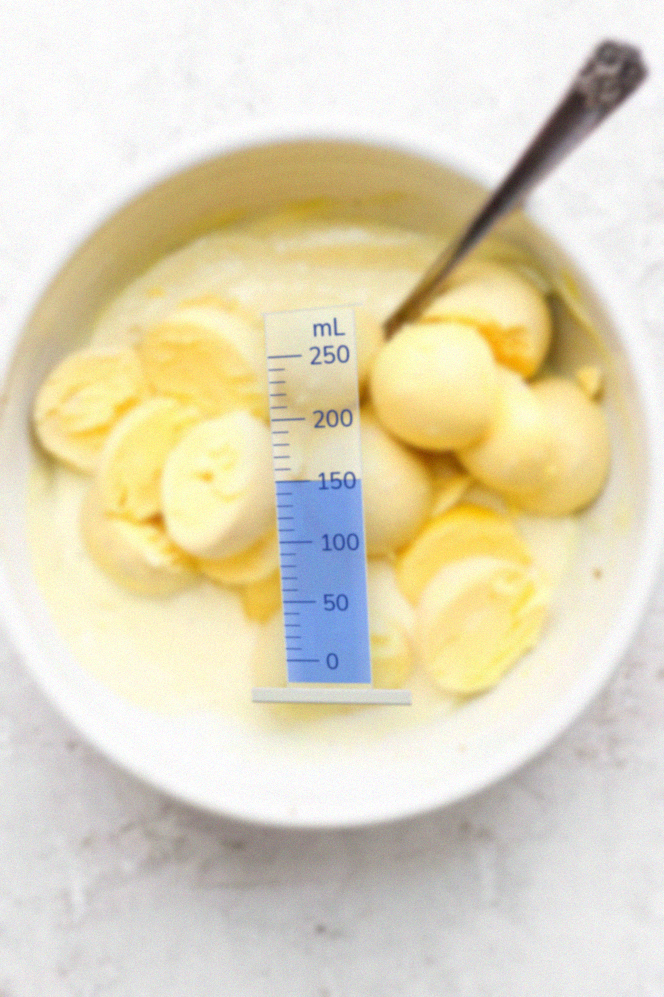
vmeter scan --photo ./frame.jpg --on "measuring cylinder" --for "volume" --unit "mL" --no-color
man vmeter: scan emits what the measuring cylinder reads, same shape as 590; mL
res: 150; mL
